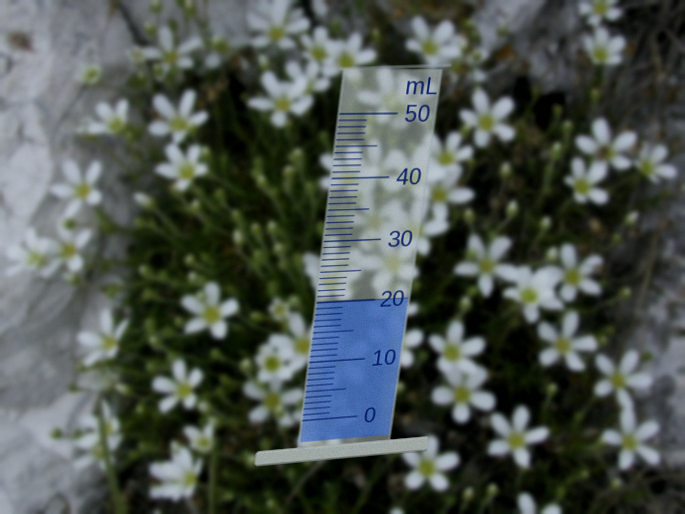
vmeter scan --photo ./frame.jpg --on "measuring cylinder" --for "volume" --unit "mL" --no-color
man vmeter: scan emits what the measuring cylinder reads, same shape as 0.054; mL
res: 20; mL
